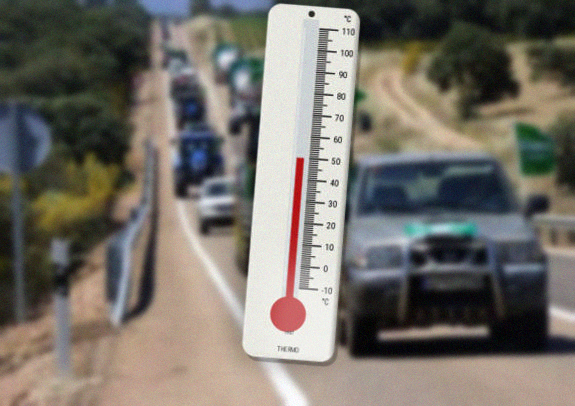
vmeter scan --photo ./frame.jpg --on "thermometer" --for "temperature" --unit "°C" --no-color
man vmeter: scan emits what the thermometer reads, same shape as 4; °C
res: 50; °C
